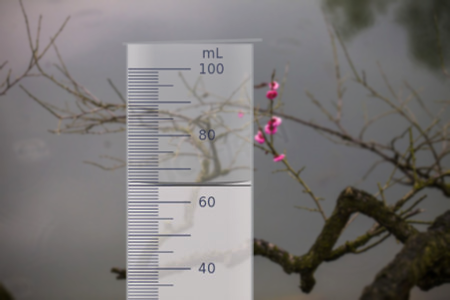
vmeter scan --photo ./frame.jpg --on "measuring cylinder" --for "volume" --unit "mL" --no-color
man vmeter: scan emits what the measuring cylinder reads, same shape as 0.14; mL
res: 65; mL
